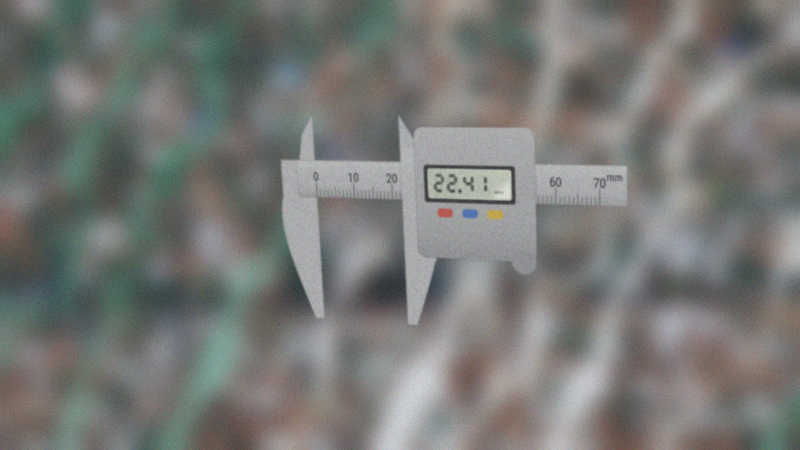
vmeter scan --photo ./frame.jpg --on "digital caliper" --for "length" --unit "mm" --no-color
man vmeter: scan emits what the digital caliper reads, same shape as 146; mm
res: 22.41; mm
